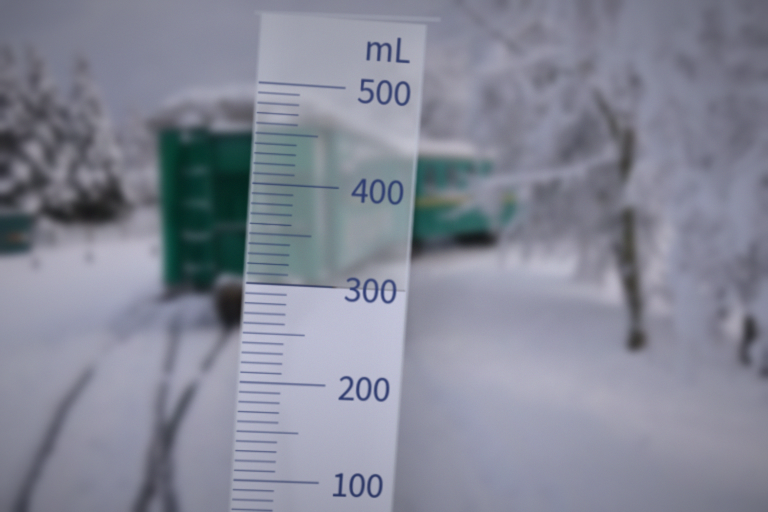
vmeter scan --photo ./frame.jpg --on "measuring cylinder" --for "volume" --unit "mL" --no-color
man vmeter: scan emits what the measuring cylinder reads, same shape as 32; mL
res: 300; mL
